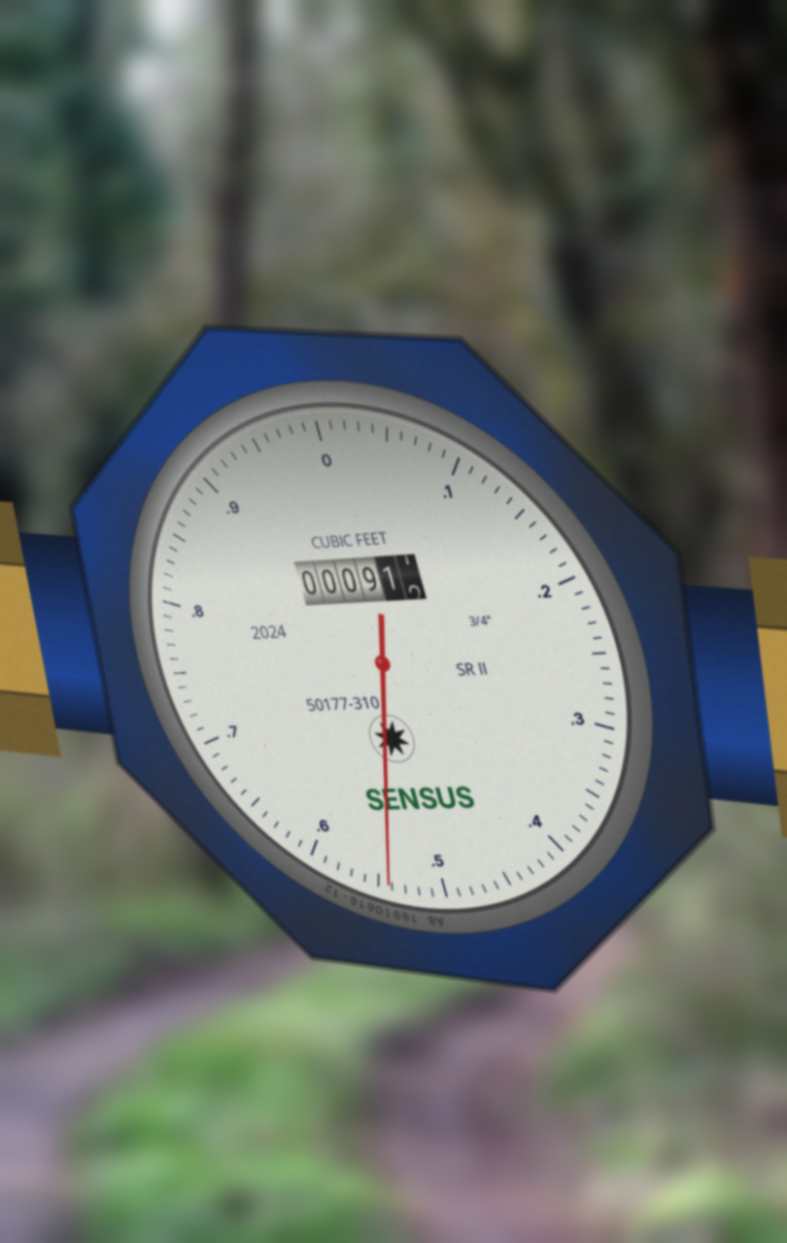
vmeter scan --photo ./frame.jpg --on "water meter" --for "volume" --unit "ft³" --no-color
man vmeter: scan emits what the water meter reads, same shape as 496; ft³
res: 911.54; ft³
